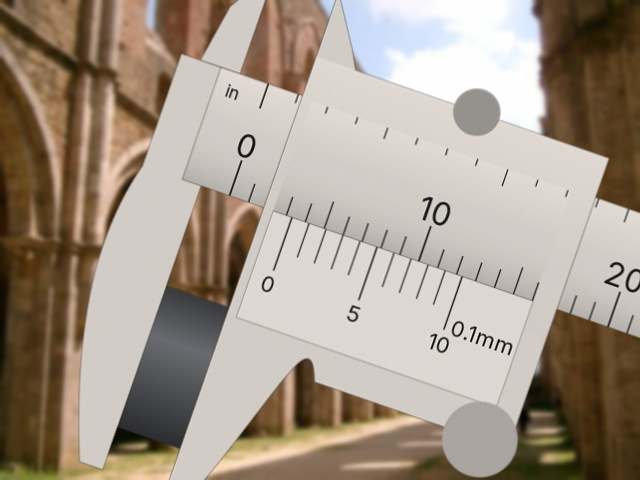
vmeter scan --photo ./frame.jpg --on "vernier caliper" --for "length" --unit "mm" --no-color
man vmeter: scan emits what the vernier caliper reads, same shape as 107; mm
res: 3.3; mm
